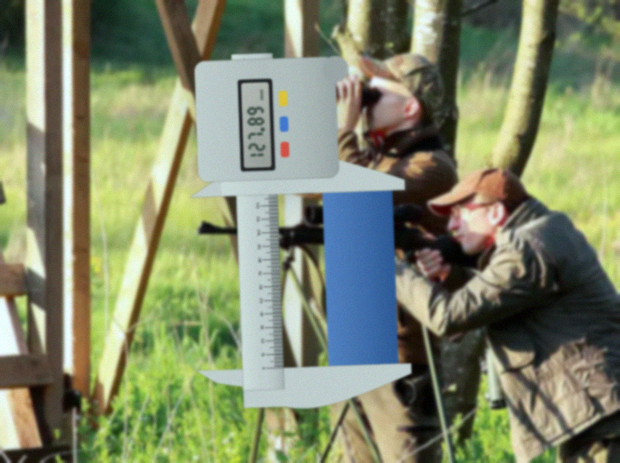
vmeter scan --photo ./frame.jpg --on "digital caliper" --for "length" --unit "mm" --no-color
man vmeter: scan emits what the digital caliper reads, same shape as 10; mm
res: 127.89; mm
